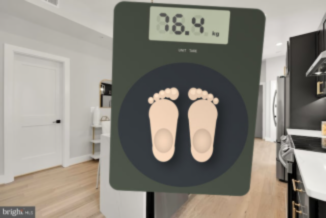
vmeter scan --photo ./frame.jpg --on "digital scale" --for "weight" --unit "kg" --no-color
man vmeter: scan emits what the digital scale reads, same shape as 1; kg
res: 76.4; kg
